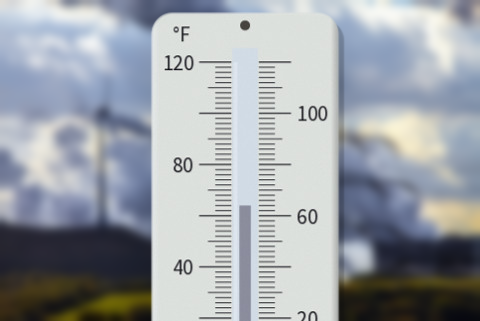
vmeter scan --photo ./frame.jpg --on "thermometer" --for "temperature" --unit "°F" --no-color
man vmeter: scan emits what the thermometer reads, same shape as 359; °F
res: 64; °F
